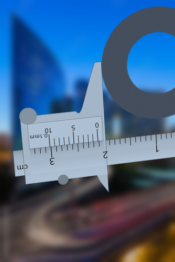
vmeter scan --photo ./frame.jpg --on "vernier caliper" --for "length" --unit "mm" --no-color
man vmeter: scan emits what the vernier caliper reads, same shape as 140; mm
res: 21.2; mm
